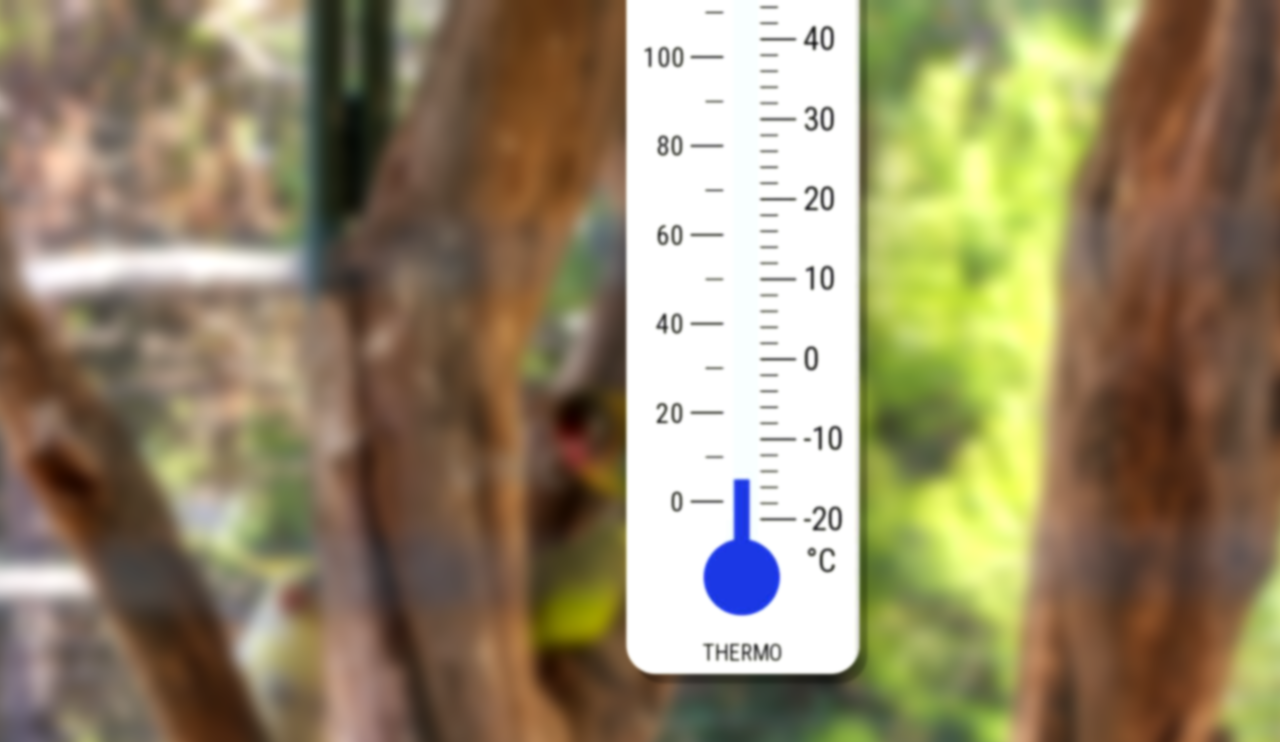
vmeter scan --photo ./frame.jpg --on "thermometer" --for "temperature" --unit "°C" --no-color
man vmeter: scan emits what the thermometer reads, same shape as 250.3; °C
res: -15; °C
